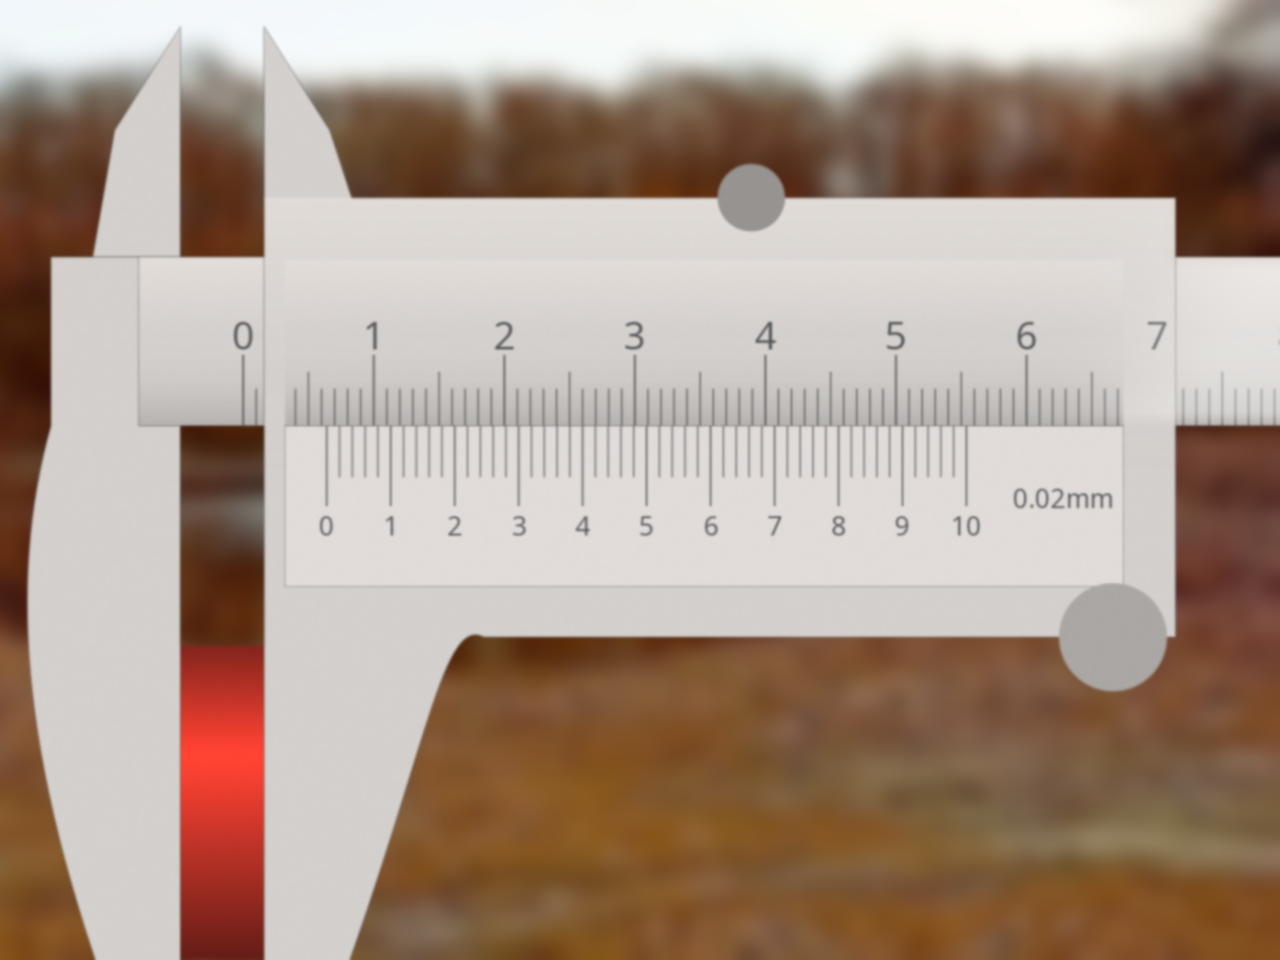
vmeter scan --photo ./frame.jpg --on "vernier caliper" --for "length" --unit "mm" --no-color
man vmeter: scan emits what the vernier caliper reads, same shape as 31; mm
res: 6.4; mm
